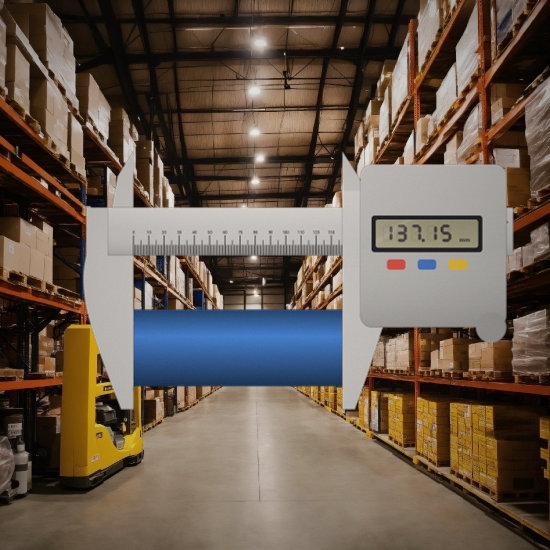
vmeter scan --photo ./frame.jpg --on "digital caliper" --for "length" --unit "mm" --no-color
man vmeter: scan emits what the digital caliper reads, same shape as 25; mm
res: 137.15; mm
